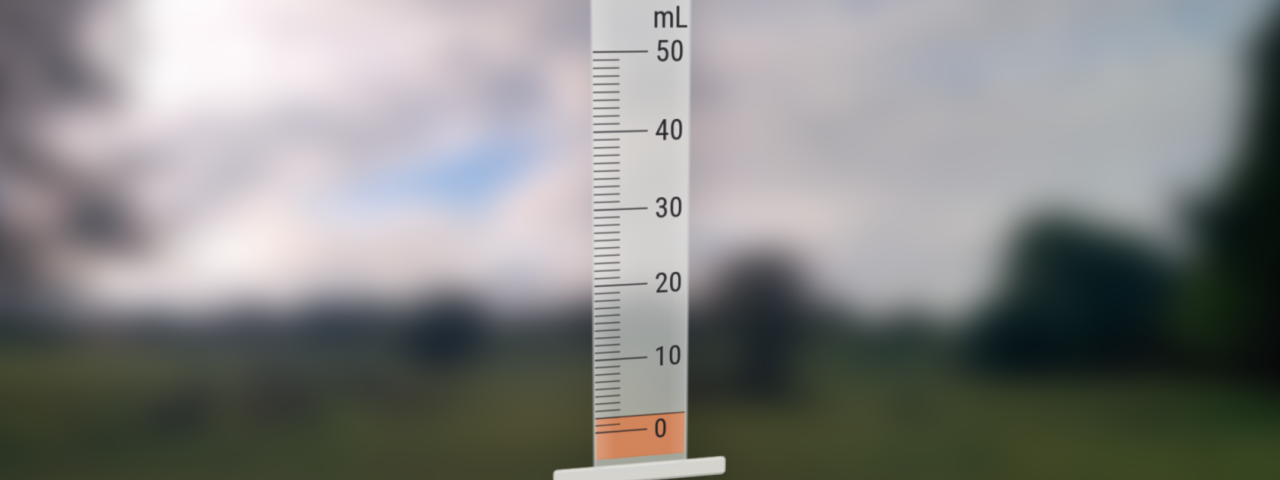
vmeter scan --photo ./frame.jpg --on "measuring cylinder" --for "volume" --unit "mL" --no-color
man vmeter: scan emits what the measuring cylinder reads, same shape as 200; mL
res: 2; mL
